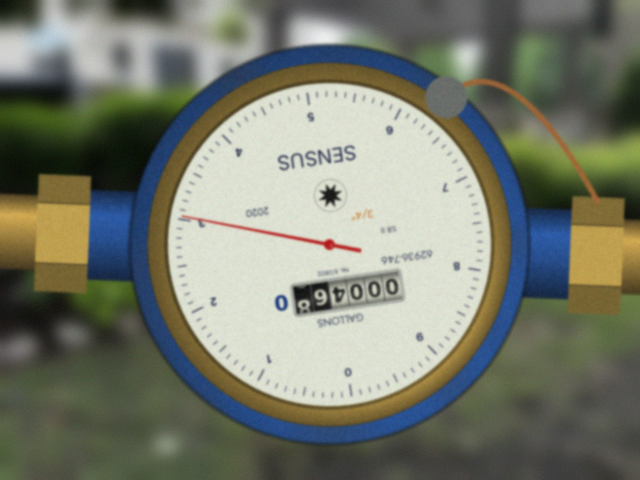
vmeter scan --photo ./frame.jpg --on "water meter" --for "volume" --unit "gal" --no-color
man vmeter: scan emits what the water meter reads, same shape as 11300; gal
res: 4683.0; gal
